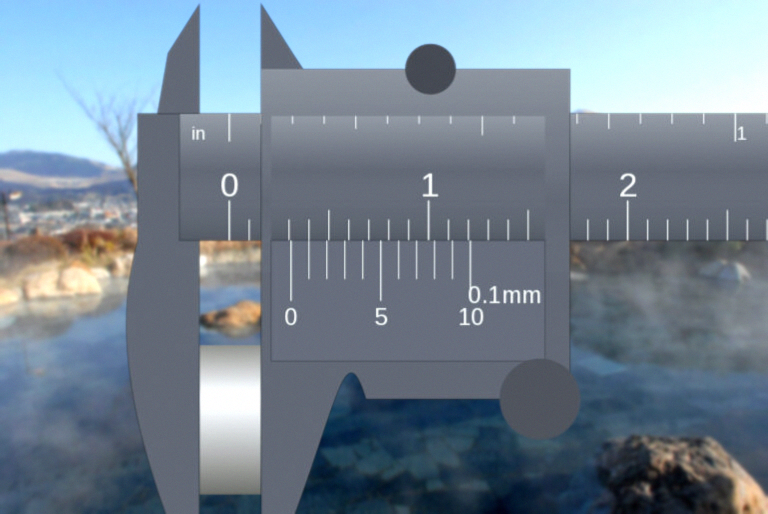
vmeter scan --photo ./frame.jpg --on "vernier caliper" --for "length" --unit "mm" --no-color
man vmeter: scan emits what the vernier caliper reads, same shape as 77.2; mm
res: 3.1; mm
